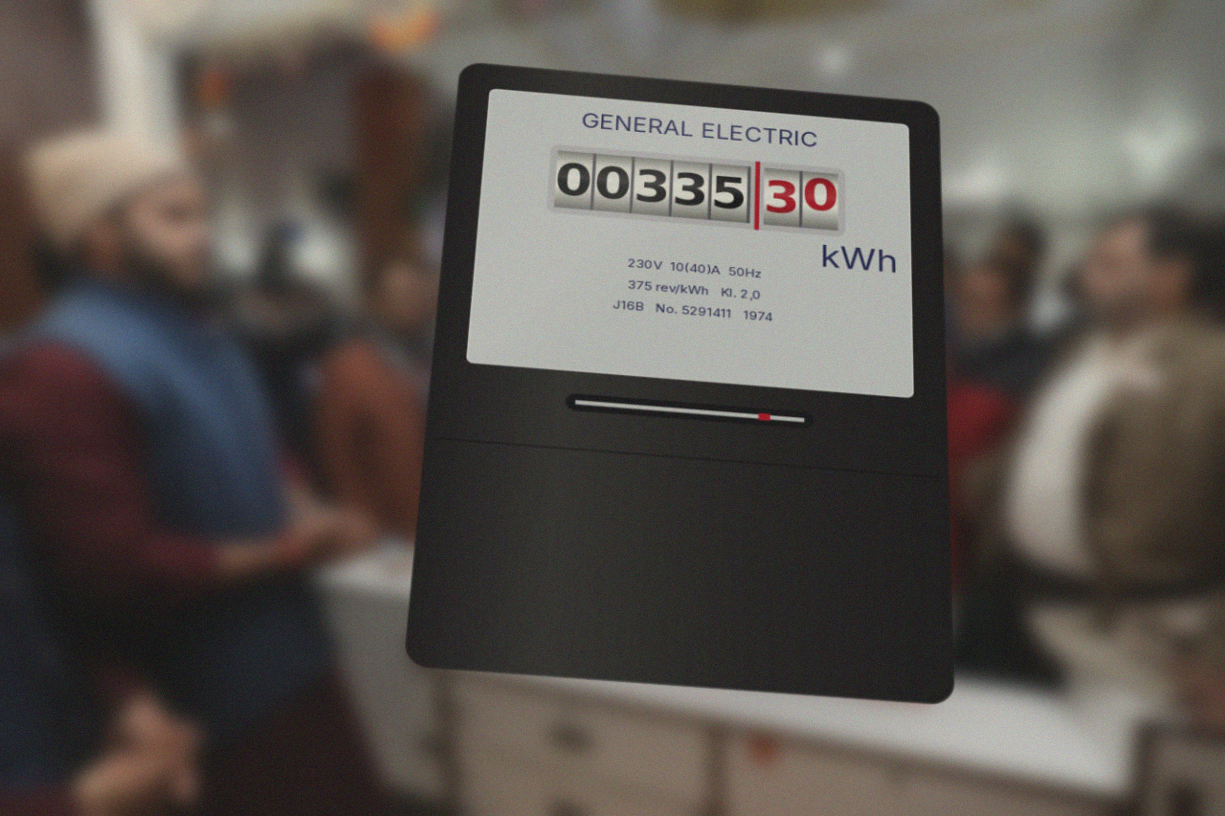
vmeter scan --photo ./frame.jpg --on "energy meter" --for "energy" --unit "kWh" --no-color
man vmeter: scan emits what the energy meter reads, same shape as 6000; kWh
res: 335.30; kWh
